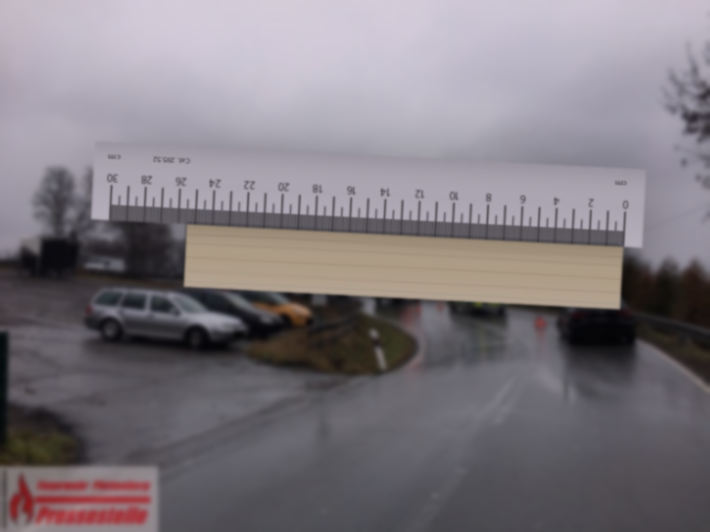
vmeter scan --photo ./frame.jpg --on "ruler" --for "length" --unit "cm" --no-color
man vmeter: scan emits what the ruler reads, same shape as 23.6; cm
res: 25.5; cm
